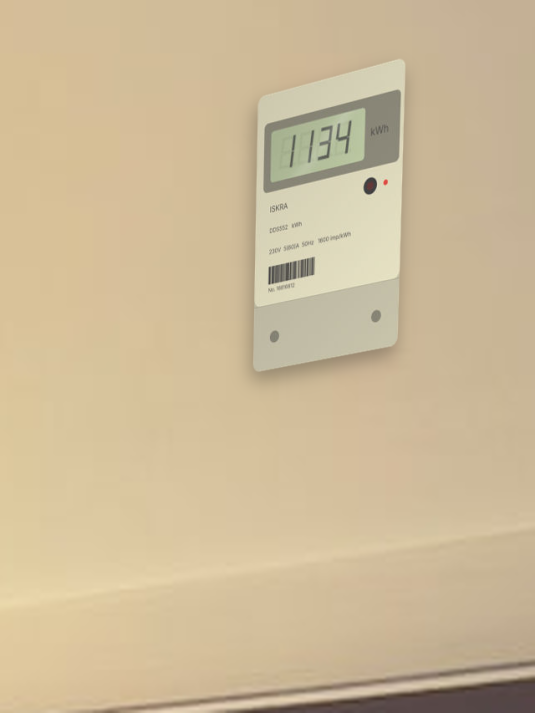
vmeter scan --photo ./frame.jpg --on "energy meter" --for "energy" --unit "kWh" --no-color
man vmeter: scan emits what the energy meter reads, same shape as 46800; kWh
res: 1134; kWh
